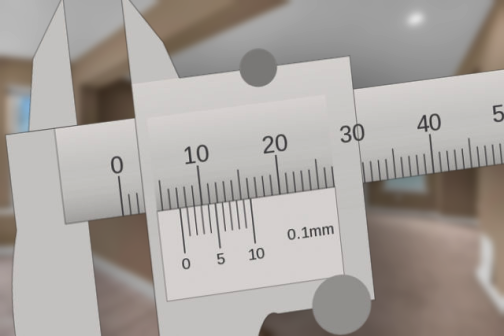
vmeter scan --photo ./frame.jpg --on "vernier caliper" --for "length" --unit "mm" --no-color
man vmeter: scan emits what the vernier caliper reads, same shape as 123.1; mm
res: 7.2; mm
